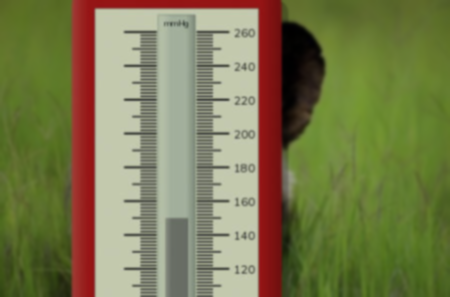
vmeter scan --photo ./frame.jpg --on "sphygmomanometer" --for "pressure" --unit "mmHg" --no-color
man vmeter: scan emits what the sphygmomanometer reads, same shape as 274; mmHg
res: 150; mmHg
